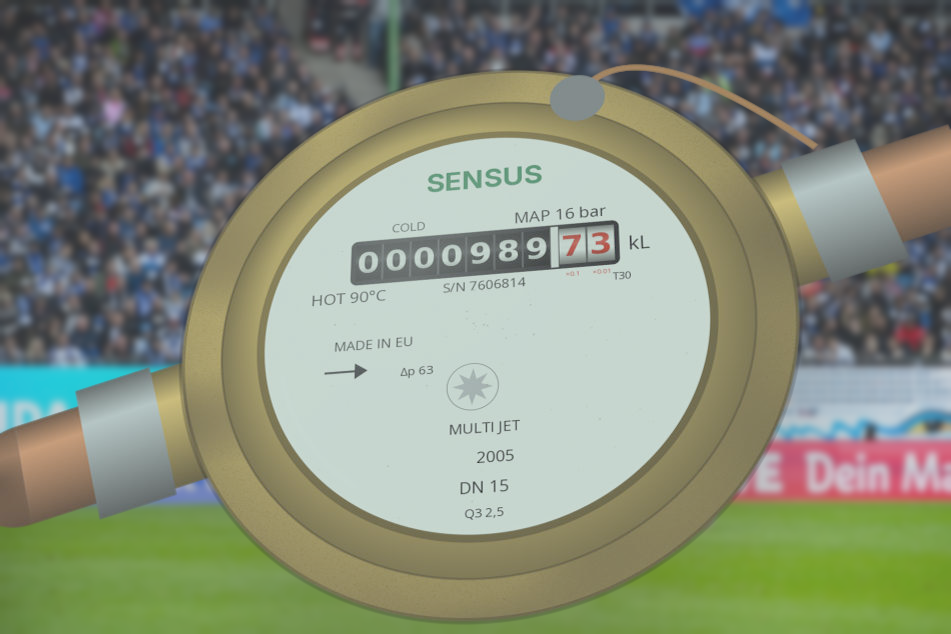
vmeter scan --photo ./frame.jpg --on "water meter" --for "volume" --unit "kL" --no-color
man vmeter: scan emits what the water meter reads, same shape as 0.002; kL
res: 989.73; kL
